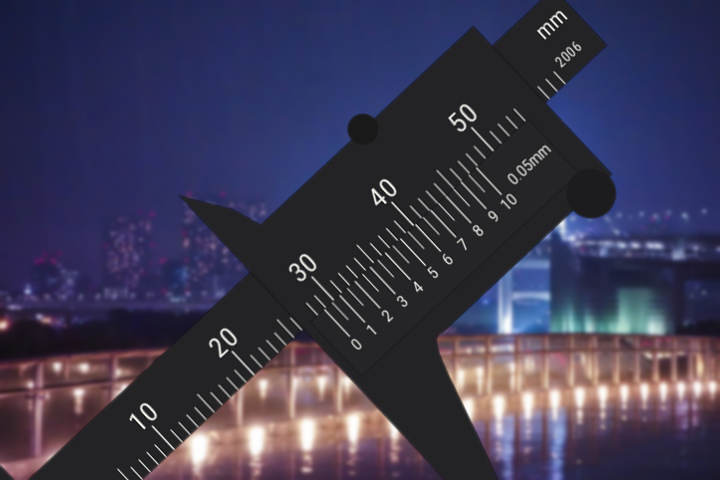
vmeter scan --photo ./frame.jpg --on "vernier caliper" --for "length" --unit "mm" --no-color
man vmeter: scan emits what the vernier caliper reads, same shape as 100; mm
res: 28.8; mm
